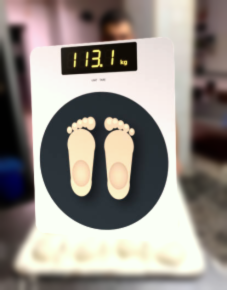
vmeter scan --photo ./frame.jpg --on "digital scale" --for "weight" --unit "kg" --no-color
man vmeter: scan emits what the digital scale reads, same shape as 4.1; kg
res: 113.1; kg
